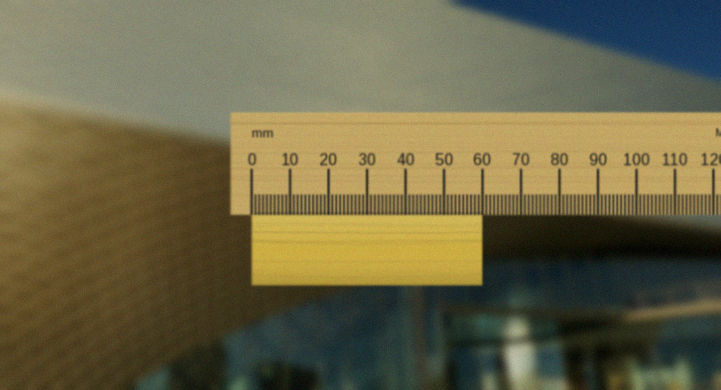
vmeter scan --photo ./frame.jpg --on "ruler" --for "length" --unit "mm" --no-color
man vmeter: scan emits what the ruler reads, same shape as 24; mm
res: 60; mm
